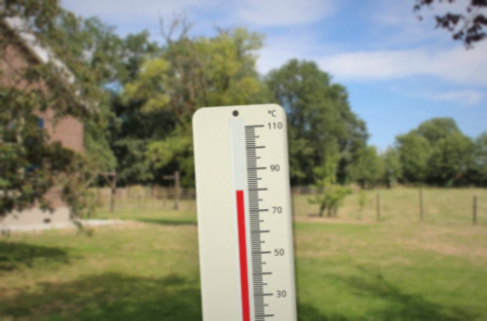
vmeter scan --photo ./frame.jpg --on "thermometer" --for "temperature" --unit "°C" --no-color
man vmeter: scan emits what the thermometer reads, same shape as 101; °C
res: 80; °C
